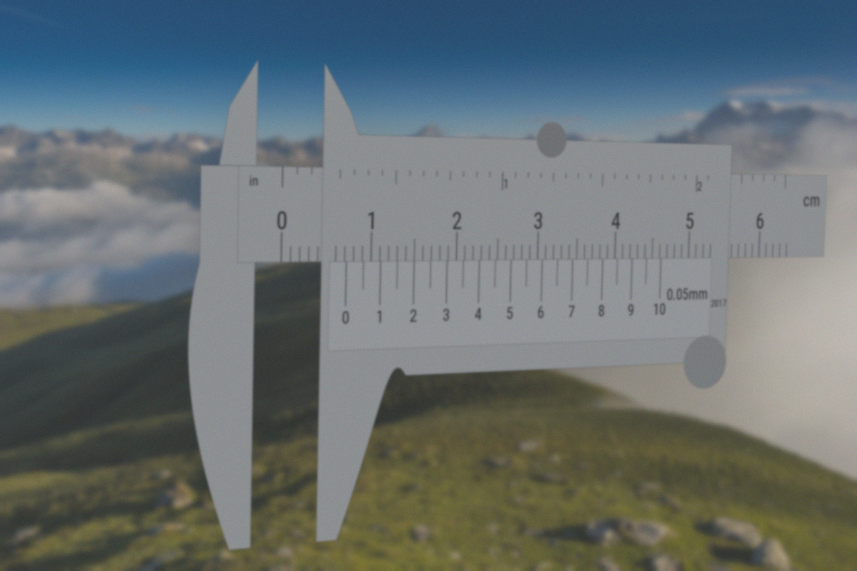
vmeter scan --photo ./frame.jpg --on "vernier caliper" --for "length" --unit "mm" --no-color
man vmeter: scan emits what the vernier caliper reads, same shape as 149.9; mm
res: 7.2; mm
